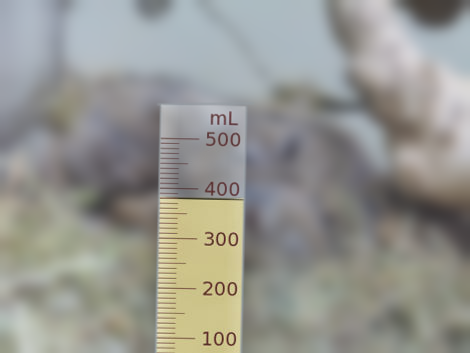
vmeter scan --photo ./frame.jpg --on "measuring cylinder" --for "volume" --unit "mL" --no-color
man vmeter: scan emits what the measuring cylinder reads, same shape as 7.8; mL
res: 380; mL
